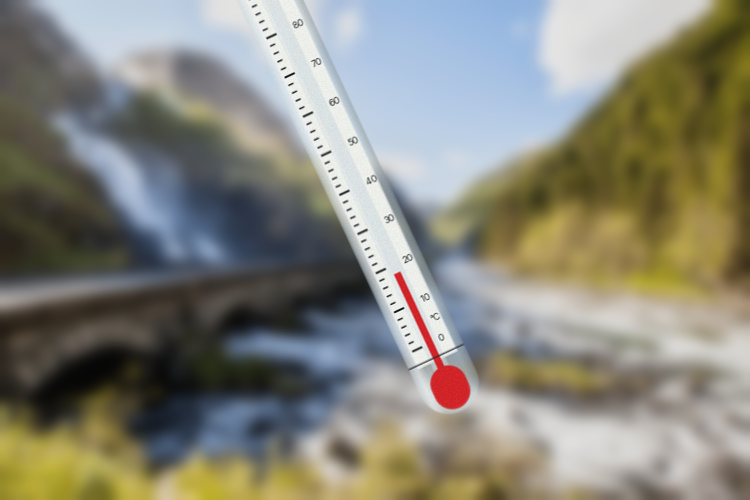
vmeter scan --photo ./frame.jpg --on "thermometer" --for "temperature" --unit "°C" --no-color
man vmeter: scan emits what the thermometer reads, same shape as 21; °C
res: 18; °C
